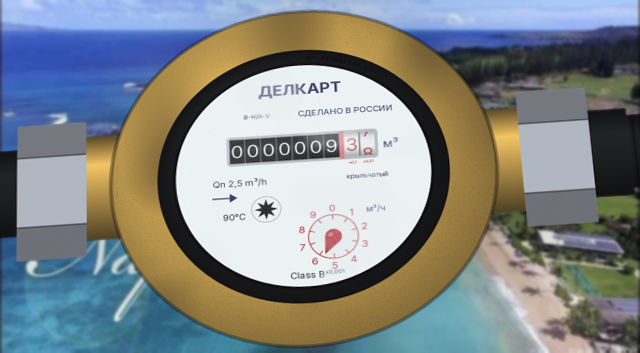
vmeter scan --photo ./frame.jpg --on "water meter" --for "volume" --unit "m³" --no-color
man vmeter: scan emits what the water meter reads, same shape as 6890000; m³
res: 9.375; m³
